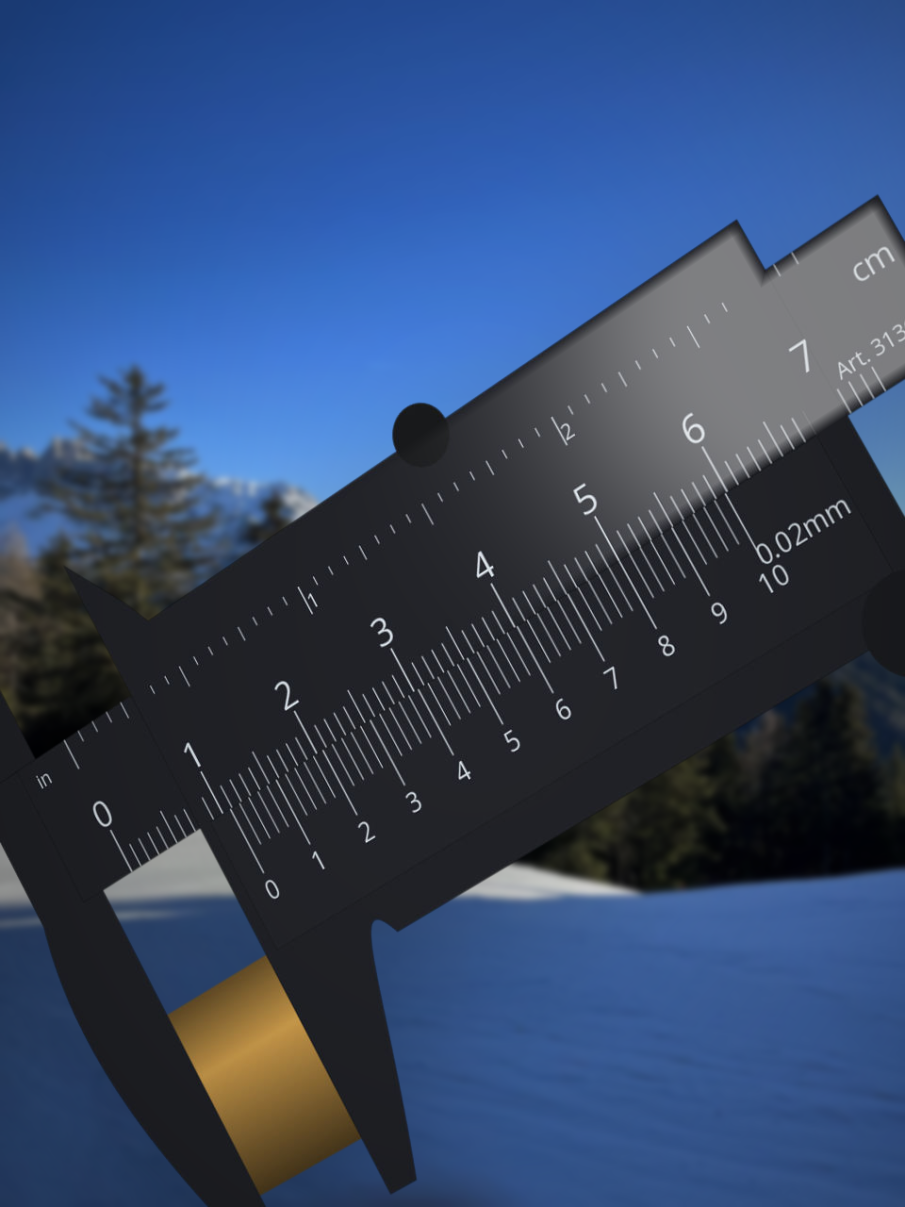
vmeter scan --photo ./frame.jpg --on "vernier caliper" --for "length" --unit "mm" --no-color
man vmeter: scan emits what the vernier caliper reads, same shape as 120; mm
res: 10.8; mm
